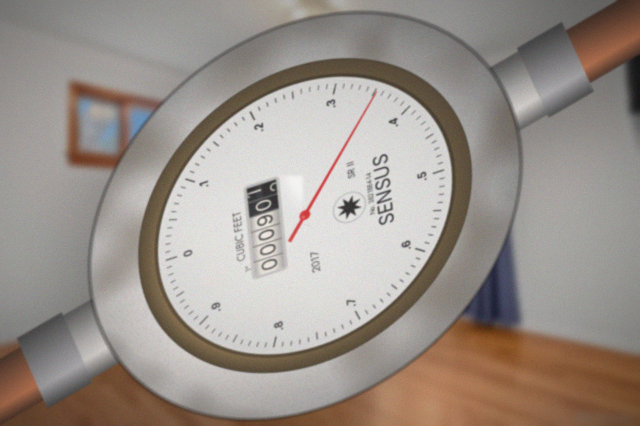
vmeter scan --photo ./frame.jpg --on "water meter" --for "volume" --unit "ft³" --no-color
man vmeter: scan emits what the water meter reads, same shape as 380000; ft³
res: 901.35; ft³
